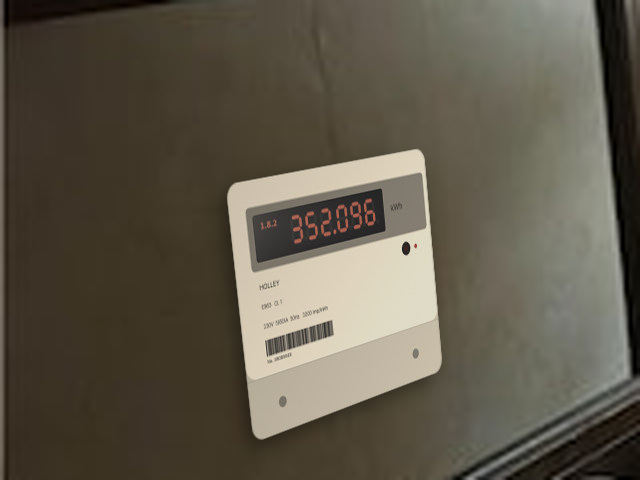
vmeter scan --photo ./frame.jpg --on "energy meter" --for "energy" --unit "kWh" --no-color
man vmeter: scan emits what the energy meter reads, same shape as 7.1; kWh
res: 352.096; kWh
